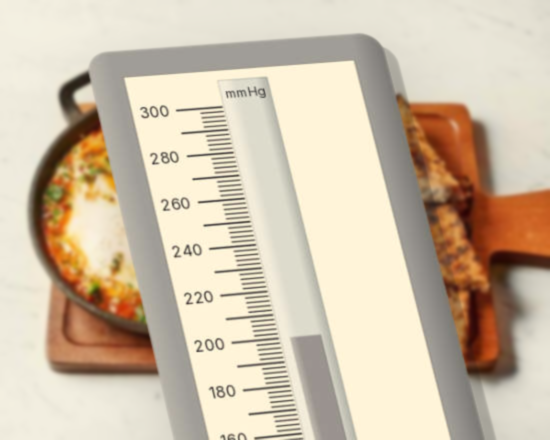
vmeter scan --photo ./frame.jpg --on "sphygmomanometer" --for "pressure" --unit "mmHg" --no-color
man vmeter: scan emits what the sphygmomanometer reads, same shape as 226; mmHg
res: 200; mmHg
